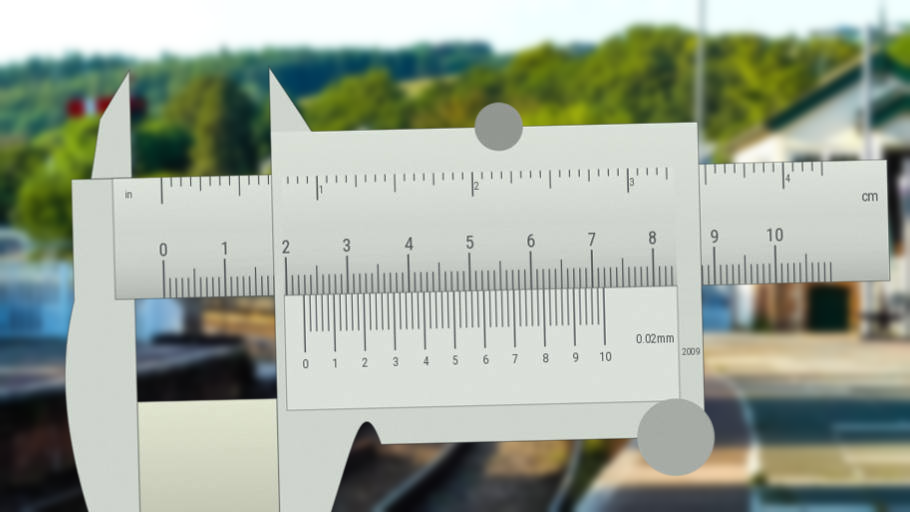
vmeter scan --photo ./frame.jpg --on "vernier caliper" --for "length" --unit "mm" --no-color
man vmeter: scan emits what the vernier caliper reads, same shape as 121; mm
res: 22.8; mm
